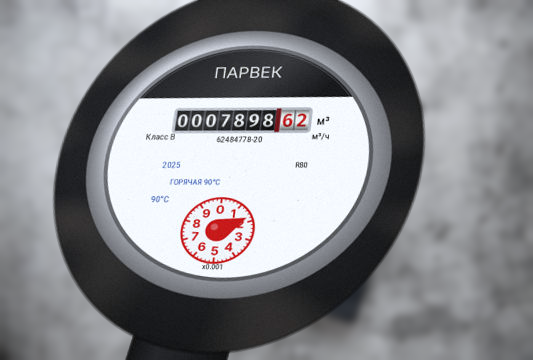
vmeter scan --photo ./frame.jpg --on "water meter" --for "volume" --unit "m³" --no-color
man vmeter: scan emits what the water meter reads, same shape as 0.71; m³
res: 7898.621; m³
